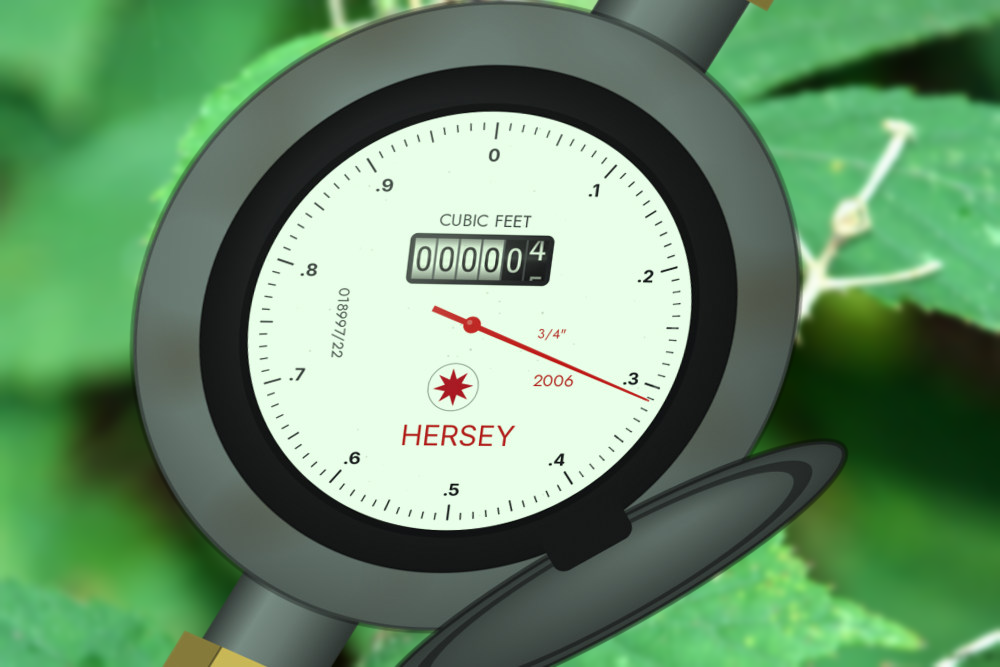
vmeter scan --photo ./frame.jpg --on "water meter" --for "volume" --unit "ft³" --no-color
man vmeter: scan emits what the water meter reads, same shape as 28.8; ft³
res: 4.31; ft³
